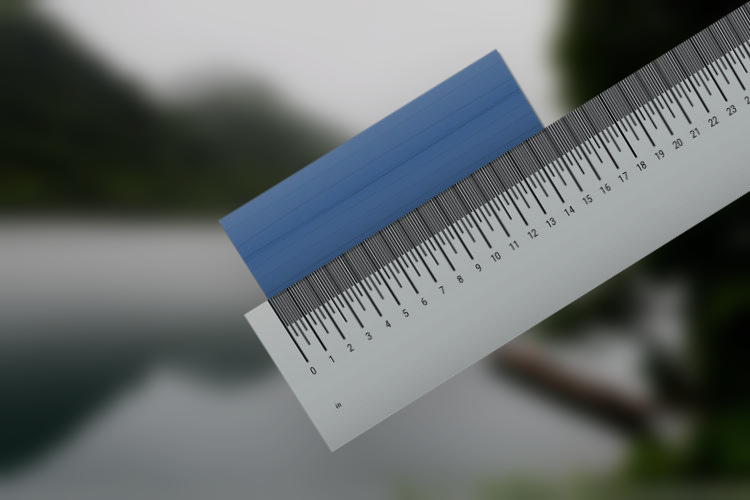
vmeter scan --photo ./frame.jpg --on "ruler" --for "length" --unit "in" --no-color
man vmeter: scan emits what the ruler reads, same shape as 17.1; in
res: 15; in
